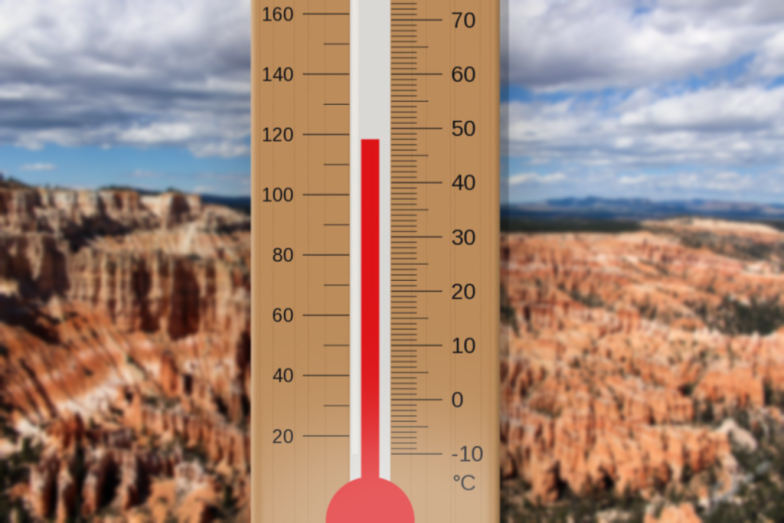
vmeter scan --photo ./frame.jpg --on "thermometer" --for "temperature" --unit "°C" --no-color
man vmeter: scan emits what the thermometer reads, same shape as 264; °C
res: 48; °C
